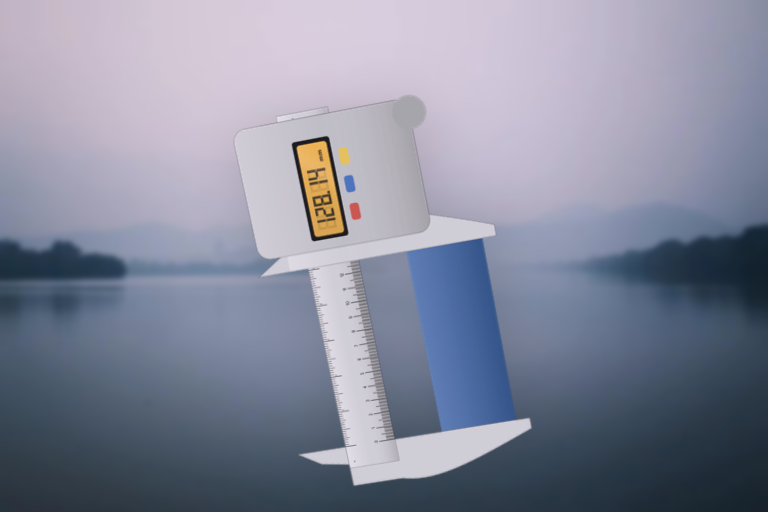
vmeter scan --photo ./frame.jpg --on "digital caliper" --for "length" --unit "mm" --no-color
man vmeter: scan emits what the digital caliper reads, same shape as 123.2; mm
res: 128.14; mm
